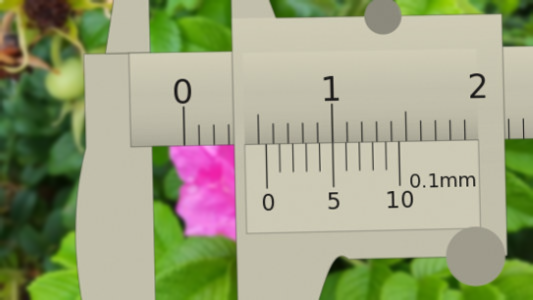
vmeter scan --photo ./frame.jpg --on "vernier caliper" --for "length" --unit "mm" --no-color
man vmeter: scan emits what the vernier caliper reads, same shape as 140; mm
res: 5.5; mm
